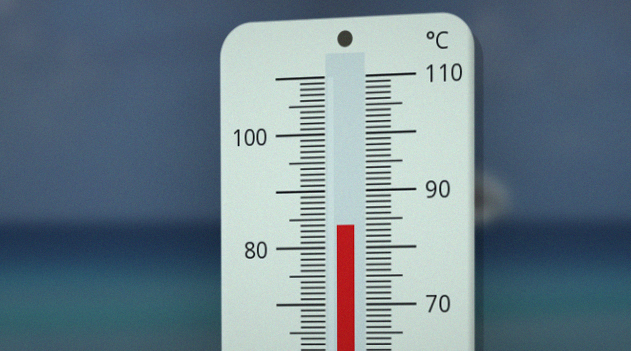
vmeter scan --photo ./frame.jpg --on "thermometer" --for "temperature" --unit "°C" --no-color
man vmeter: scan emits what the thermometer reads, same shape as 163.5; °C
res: 84; °C
